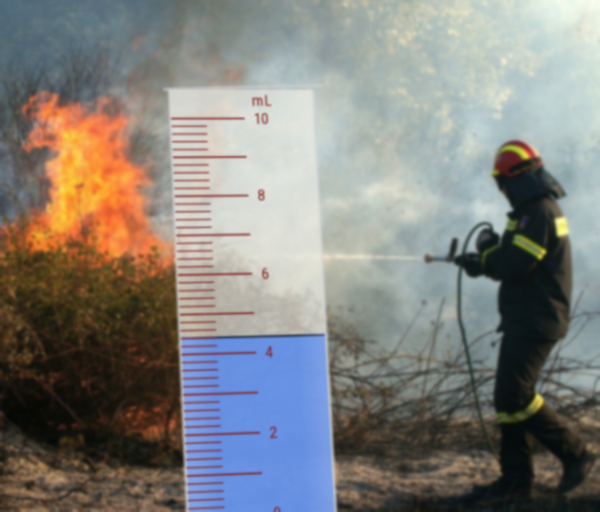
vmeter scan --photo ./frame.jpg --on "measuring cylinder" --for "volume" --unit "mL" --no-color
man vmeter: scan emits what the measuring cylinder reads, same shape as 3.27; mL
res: 4.4; mL
